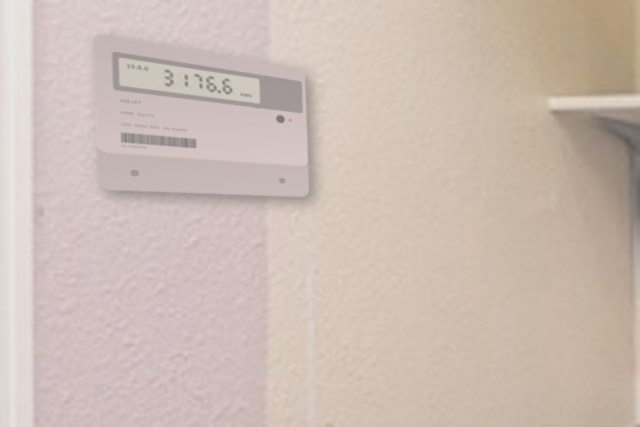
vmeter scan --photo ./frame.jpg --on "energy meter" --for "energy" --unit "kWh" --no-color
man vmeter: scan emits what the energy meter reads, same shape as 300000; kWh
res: 3176.6; kWh
